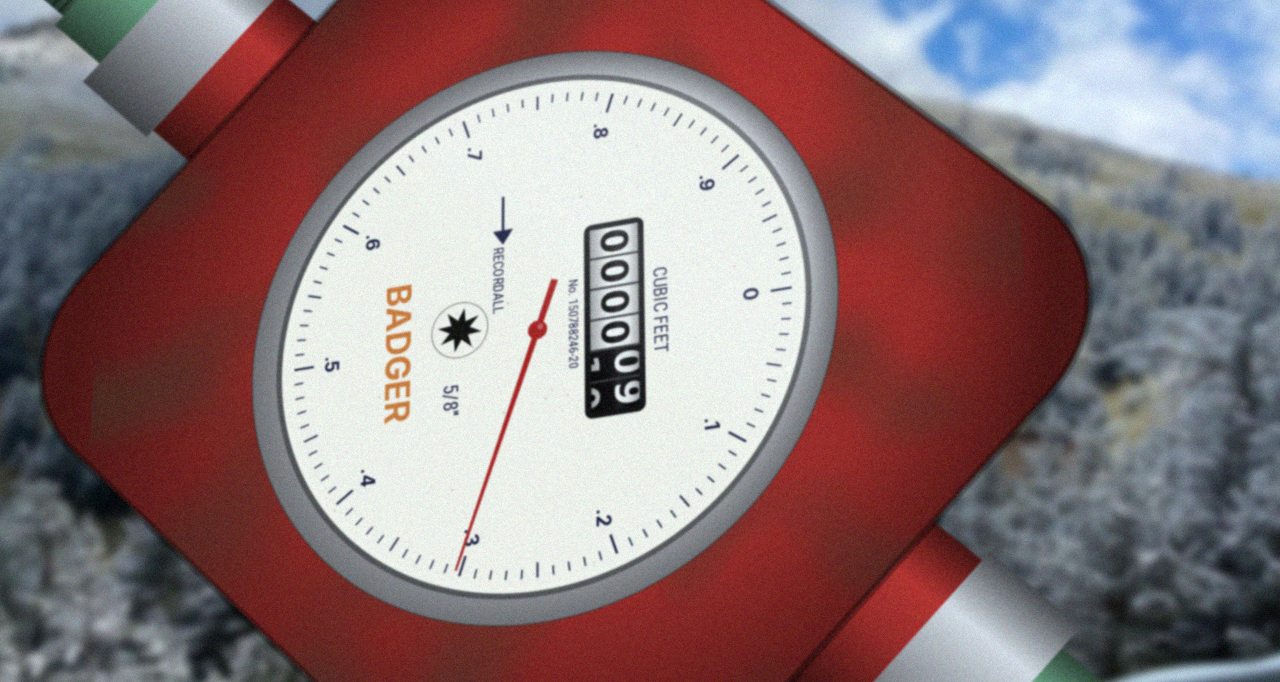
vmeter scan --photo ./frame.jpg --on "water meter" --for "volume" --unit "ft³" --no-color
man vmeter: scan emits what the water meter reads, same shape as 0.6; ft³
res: 9.30; ft³
